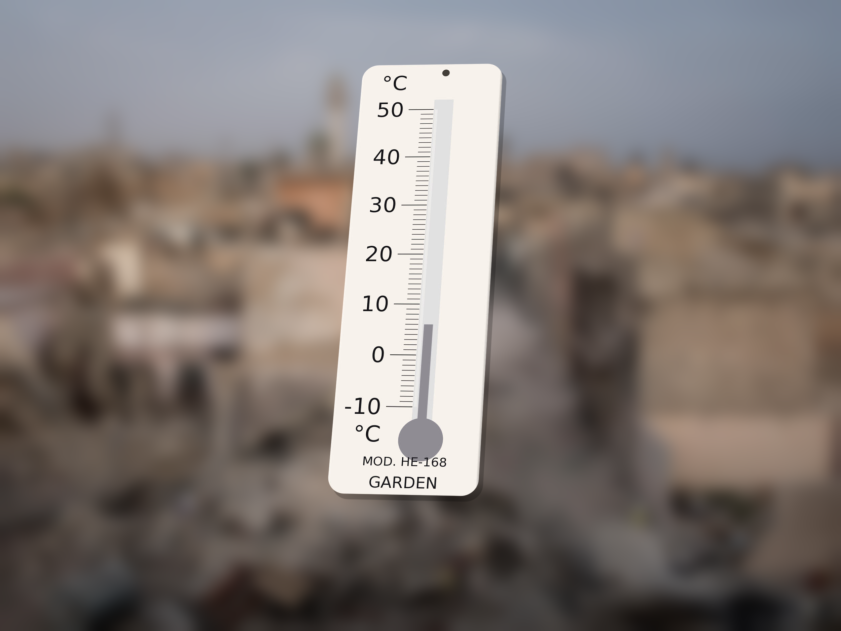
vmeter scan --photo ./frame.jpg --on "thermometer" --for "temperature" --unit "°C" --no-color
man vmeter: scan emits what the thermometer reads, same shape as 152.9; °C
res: 6; °C
